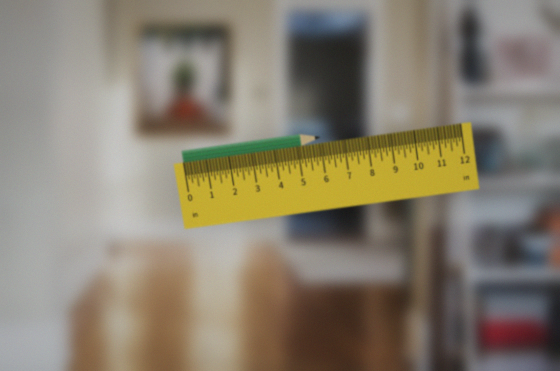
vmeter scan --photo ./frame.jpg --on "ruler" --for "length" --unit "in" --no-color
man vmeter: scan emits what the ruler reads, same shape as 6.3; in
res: 6; in
